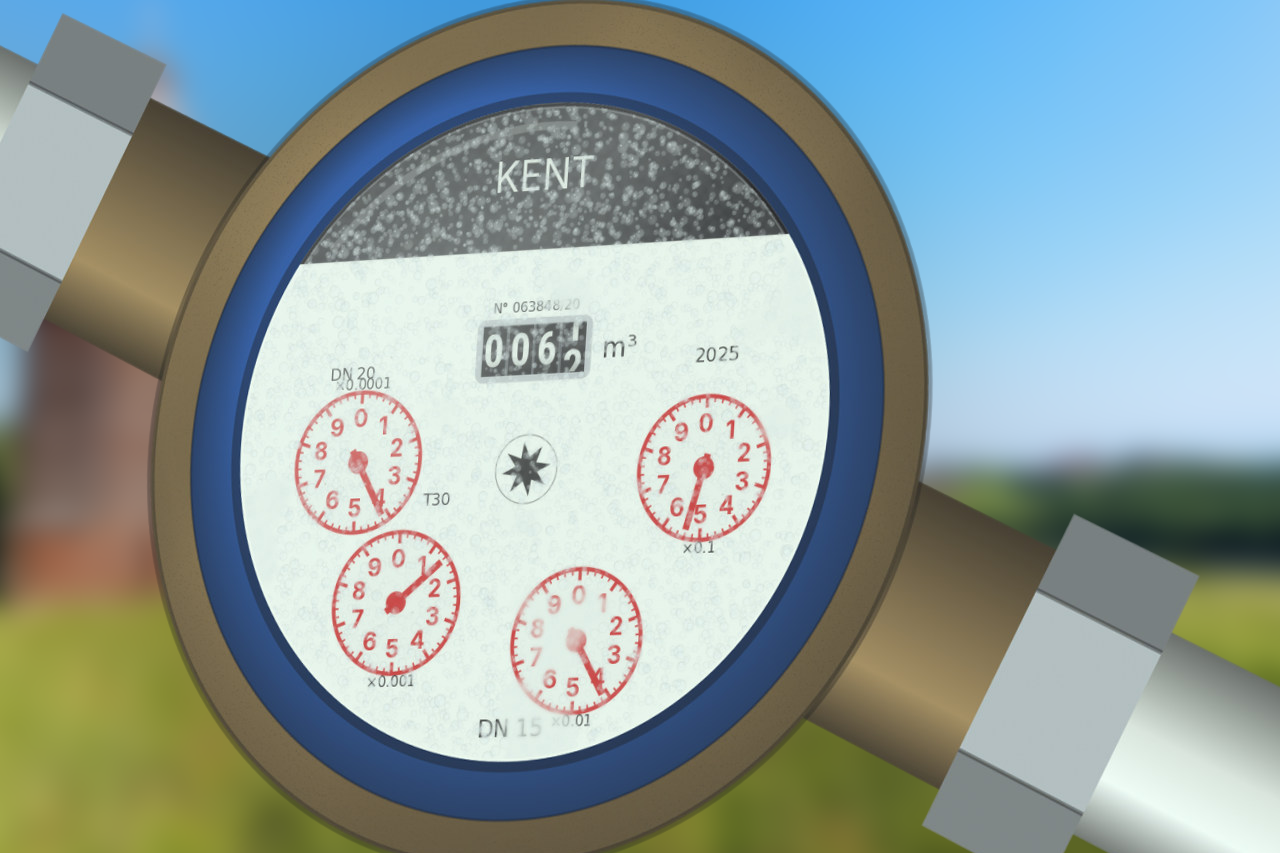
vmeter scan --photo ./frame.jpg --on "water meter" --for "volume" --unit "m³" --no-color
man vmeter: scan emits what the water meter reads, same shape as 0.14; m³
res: 61.5414; m³
